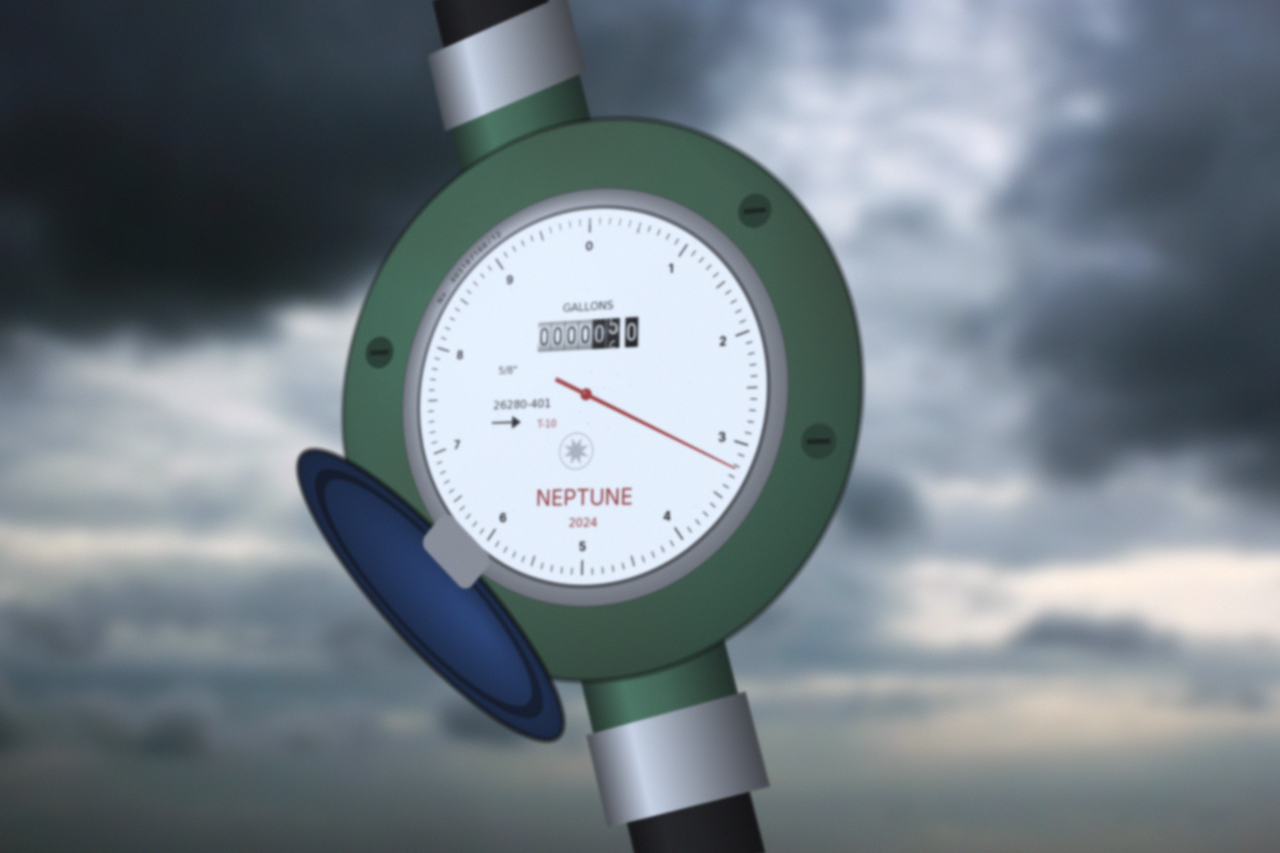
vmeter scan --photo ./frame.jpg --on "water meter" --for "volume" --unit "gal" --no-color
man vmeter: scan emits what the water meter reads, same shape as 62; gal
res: 53.2; gal
